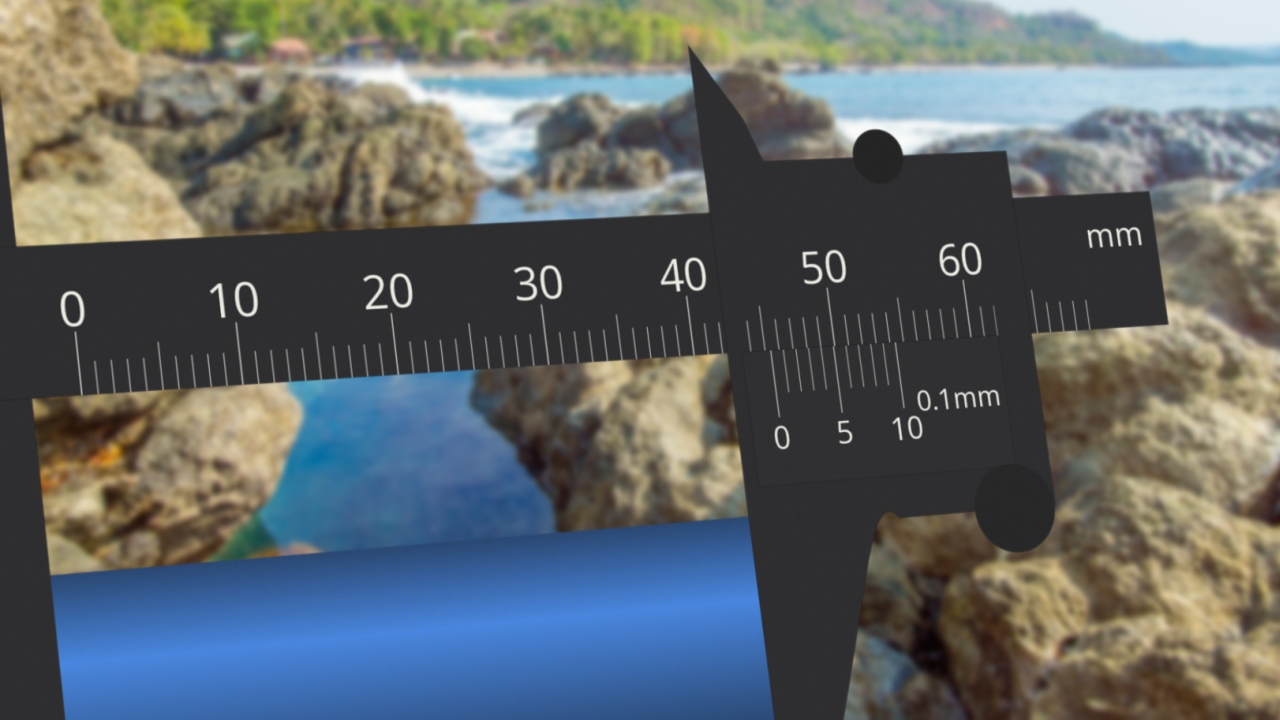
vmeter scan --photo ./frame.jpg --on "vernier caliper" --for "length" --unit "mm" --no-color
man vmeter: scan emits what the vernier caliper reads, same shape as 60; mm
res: 45.4; mm
